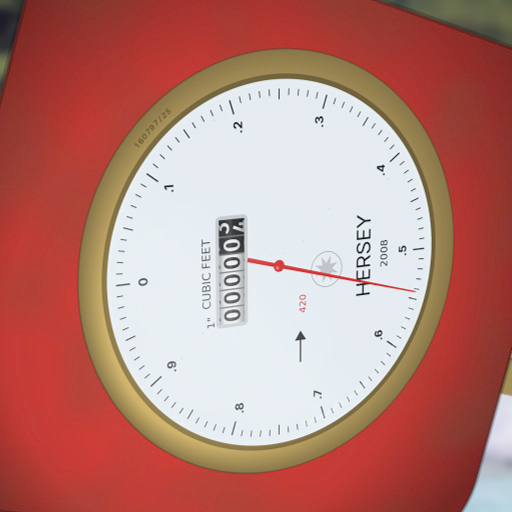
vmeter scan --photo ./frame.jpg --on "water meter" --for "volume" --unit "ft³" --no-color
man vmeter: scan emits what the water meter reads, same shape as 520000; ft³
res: 3.54; ft³
